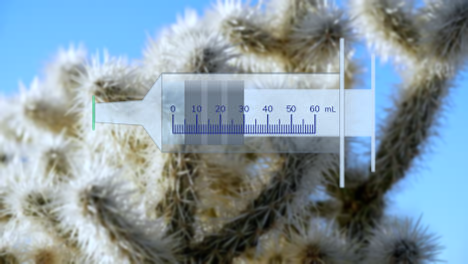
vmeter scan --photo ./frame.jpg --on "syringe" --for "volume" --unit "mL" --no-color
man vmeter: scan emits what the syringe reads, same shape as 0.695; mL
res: 5; mL
